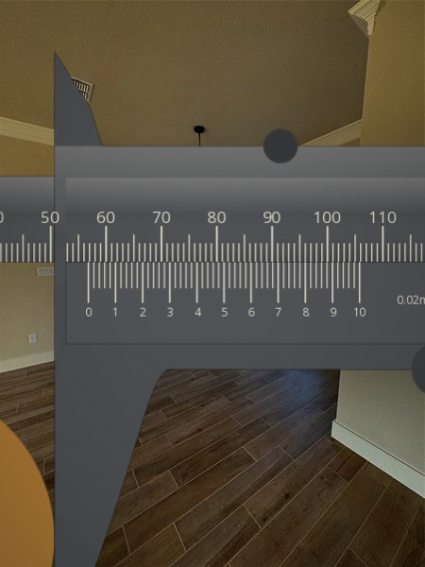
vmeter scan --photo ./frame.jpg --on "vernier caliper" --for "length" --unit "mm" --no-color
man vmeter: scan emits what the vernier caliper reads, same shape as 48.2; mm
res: 56.8; mm
